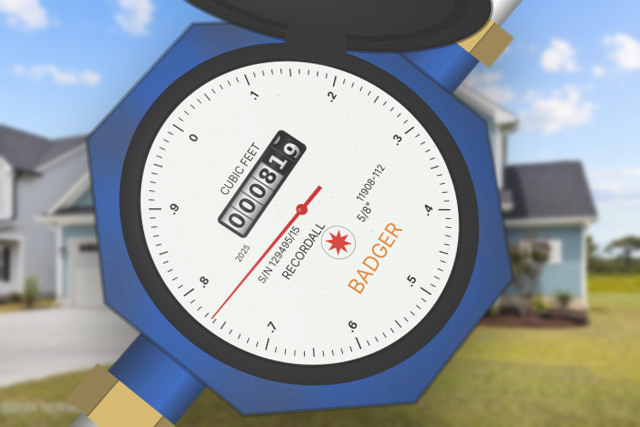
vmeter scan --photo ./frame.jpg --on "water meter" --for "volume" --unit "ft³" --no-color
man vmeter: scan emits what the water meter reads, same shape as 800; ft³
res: 818.76; ft³
